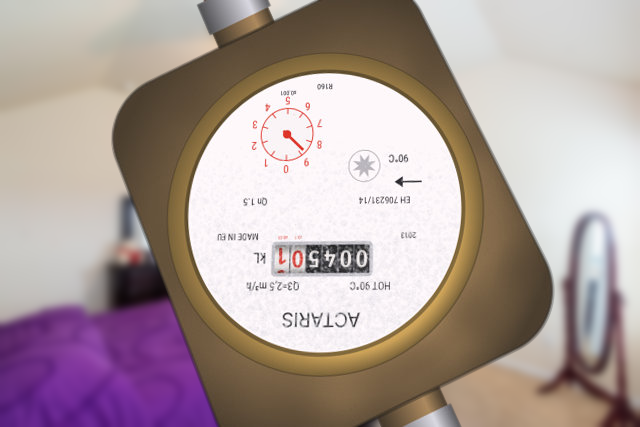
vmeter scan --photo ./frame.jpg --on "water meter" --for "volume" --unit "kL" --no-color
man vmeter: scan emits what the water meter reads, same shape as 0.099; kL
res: 45.008; kL
